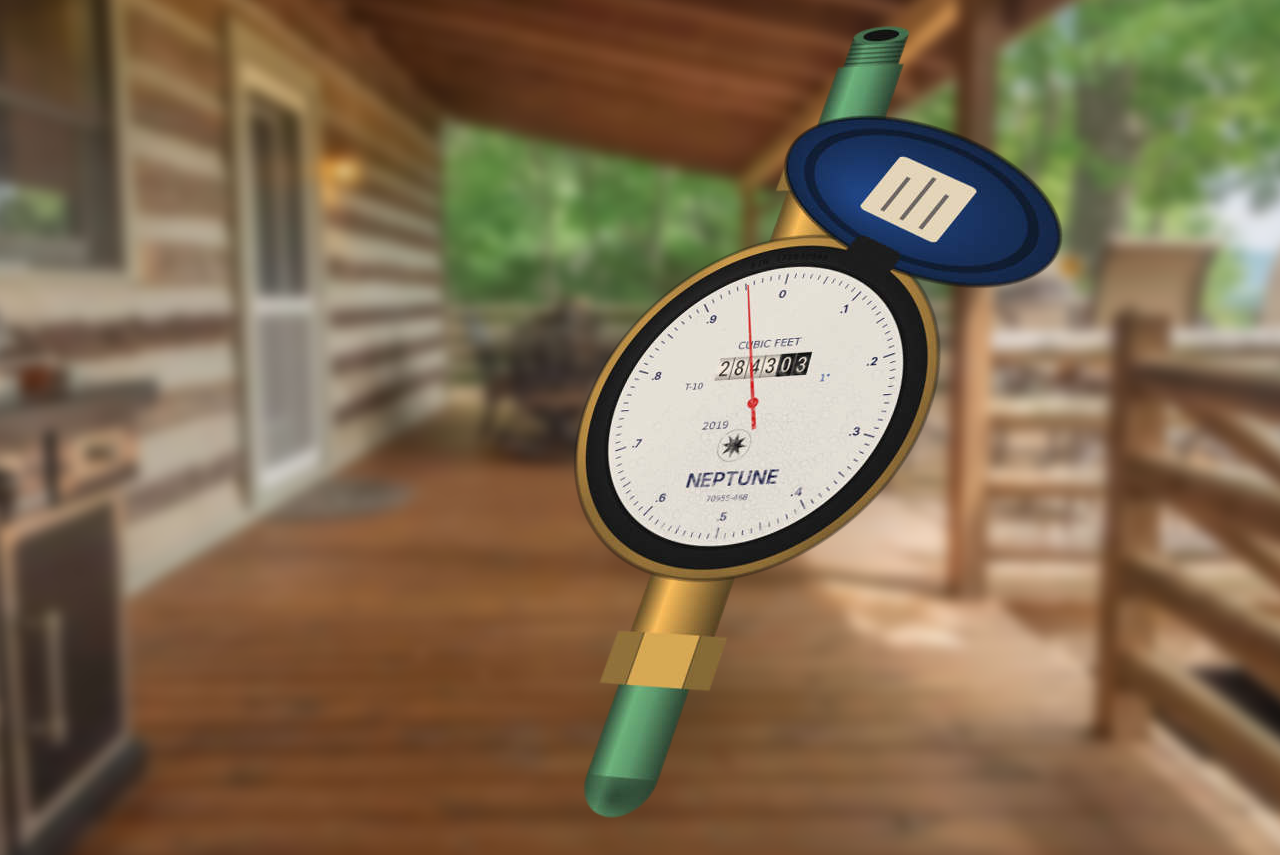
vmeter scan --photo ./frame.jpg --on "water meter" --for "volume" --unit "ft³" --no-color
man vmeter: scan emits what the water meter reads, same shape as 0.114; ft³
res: 284302.95; ft³
